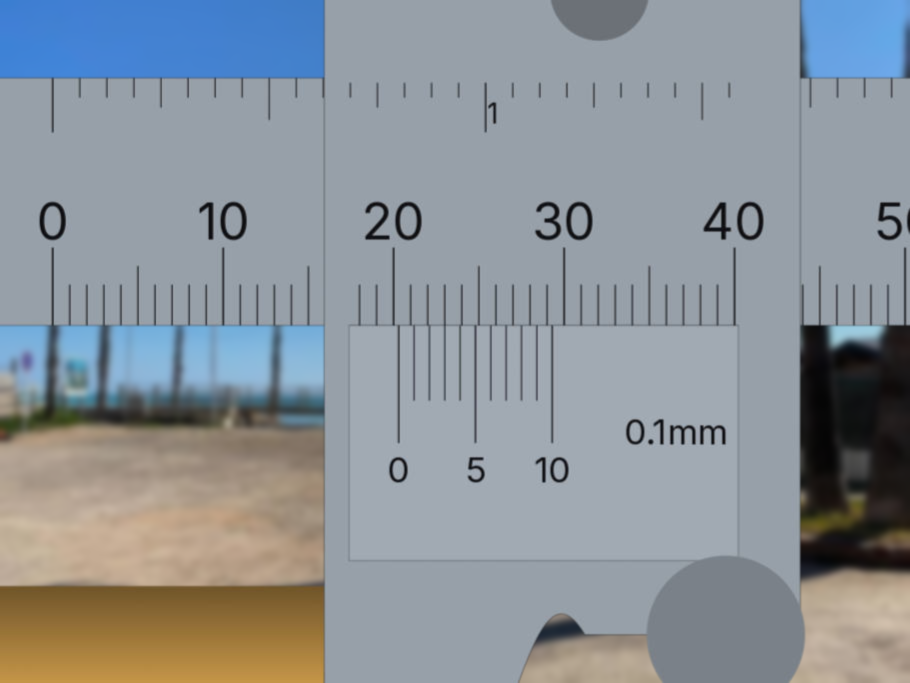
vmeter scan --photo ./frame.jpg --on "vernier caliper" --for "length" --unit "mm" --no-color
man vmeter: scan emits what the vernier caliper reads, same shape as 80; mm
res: 20.3; mm
